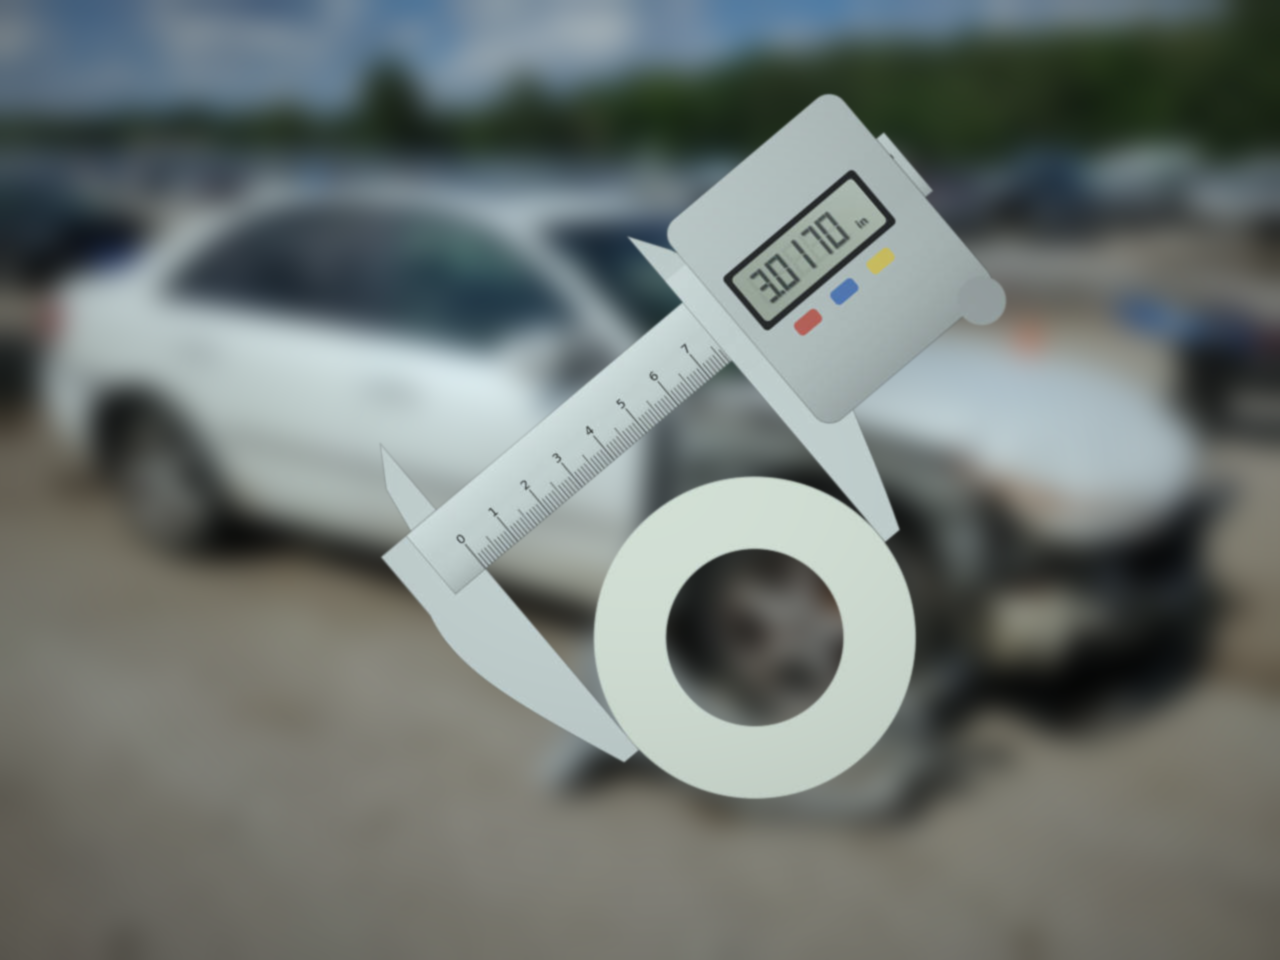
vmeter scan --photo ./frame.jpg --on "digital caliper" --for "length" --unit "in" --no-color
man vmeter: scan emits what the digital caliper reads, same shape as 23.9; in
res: 3.0170; in
